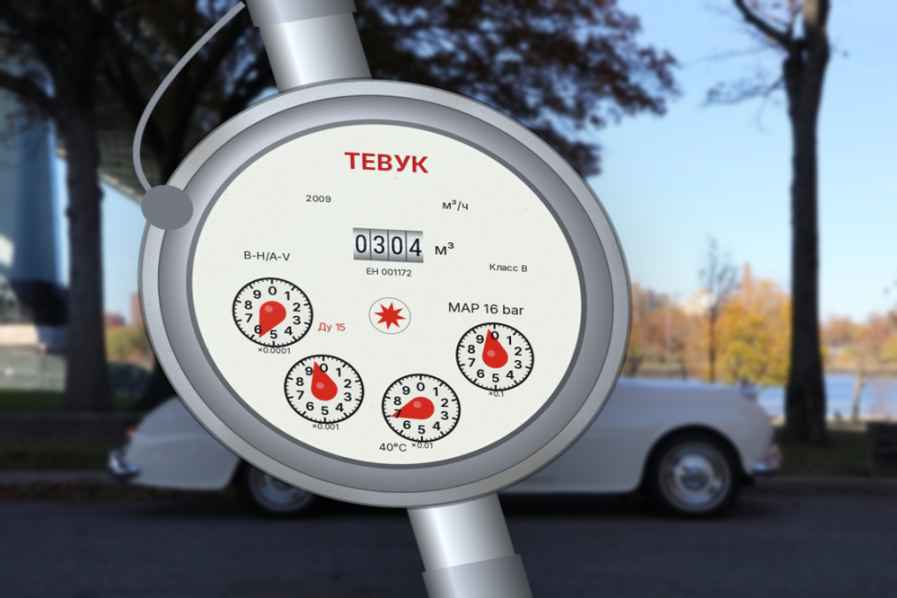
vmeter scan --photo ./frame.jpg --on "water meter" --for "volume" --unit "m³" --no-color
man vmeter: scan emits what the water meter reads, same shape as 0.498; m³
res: 303.9695; m³
